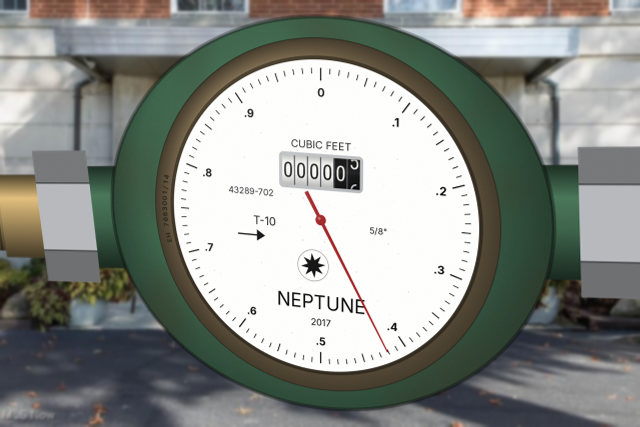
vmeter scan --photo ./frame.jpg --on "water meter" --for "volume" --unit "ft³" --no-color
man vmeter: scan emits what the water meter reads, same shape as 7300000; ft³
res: 5.42; ft³
